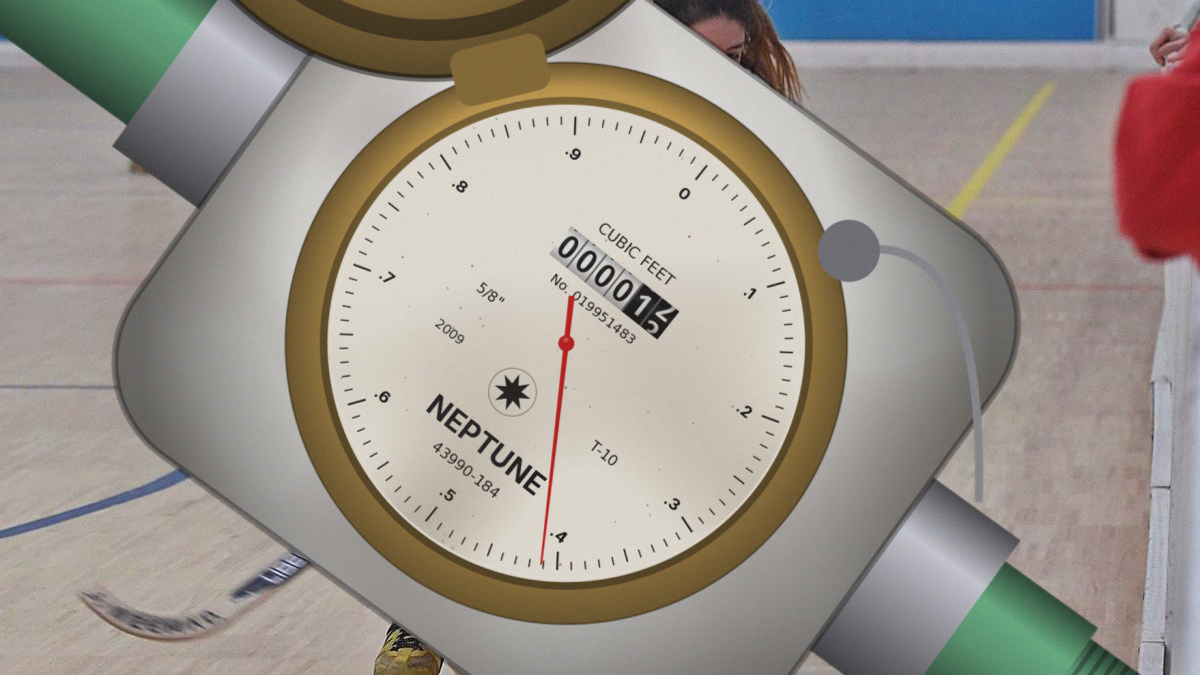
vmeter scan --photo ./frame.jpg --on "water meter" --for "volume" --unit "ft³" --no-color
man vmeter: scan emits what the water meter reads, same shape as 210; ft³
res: 12.41; ft³
